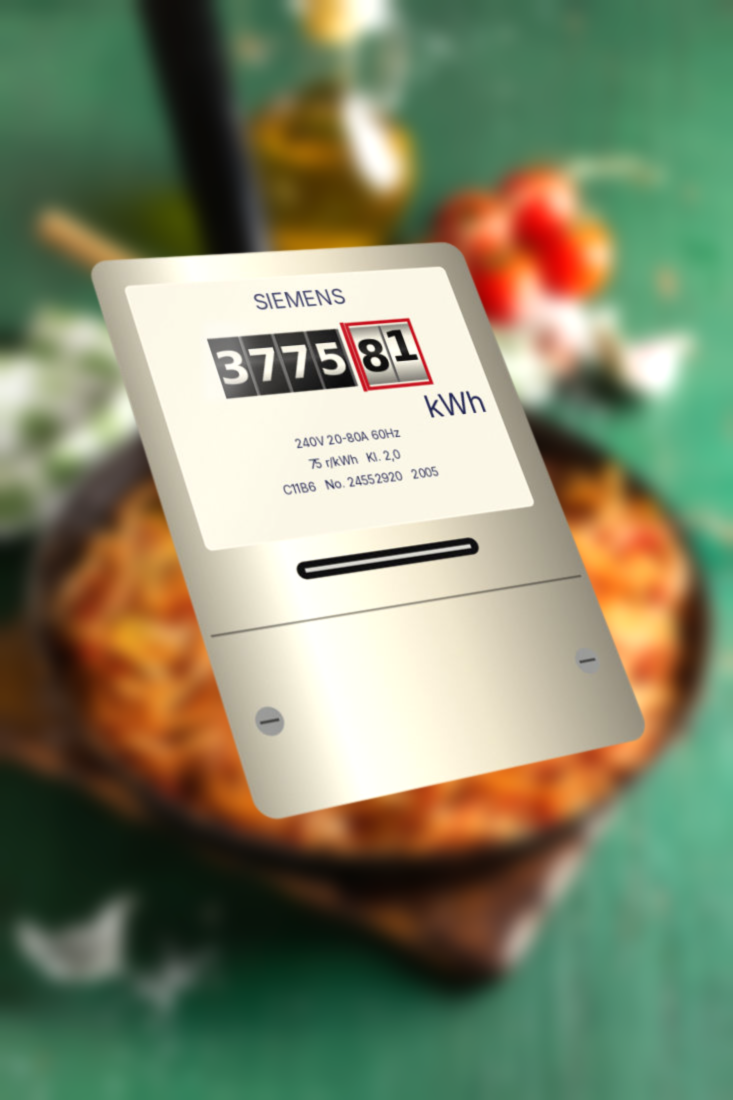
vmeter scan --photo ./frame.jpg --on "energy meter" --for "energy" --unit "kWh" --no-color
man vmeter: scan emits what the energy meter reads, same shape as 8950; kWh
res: 3775.81; kWh
